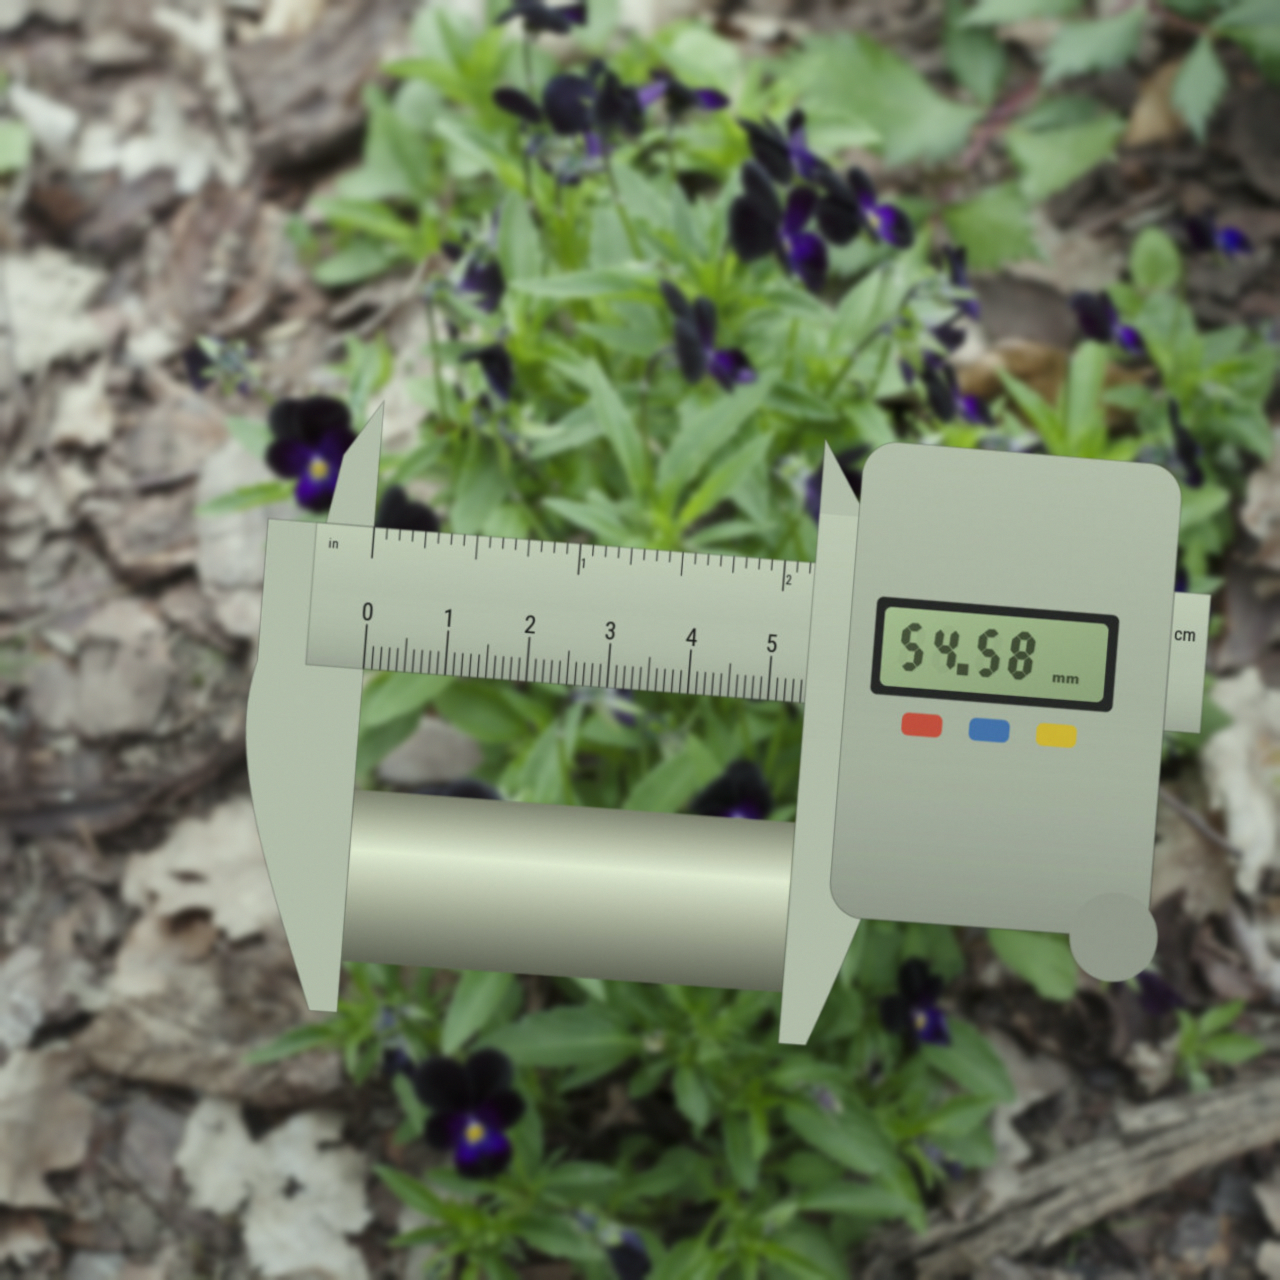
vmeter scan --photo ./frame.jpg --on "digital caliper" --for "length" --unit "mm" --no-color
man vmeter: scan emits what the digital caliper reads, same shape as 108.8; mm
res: 54.58; mm
